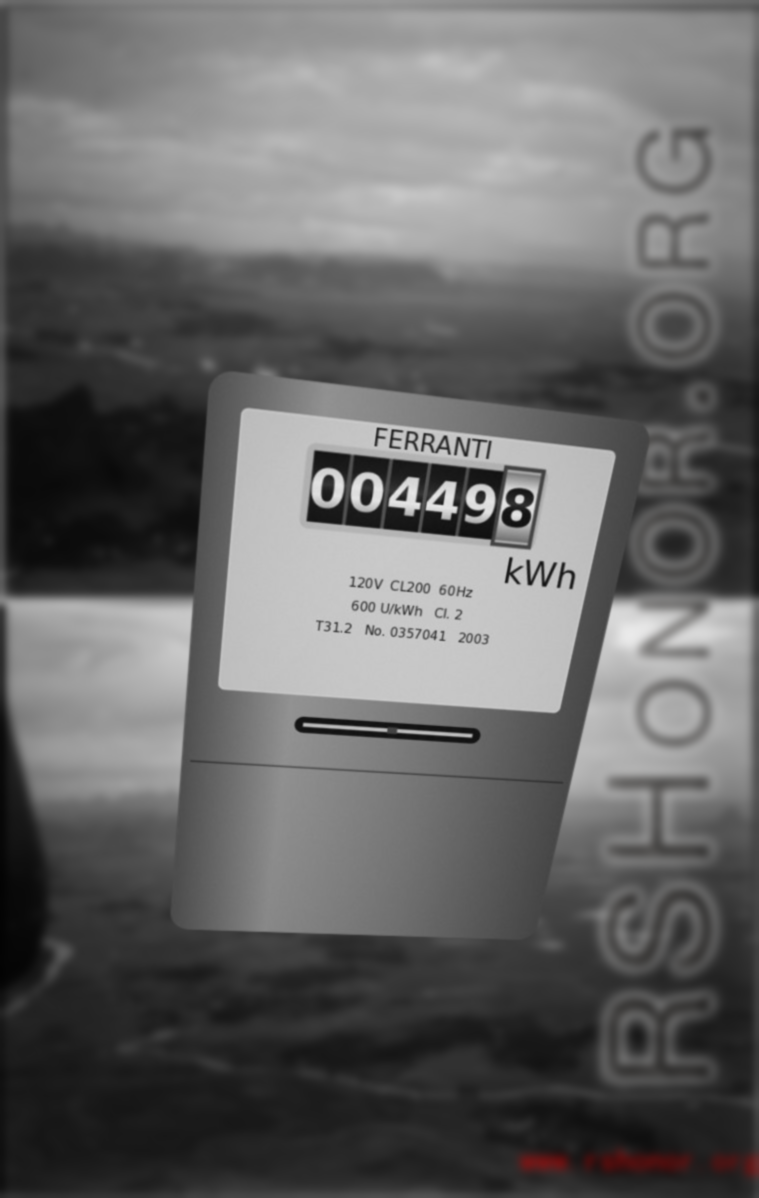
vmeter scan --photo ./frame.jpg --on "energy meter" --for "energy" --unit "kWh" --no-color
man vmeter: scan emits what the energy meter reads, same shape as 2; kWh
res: 449.8; kWh
